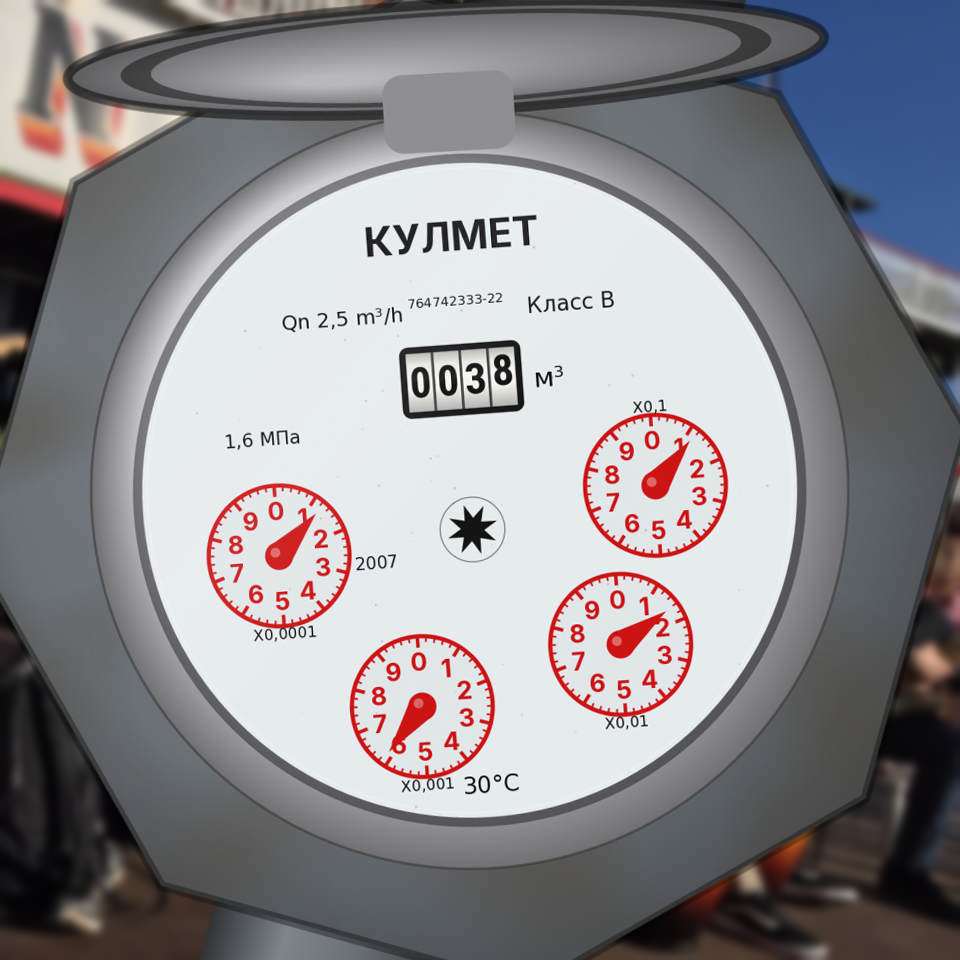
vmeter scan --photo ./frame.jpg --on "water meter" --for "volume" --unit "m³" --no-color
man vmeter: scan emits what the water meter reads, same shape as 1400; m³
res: 38.1161; m³
